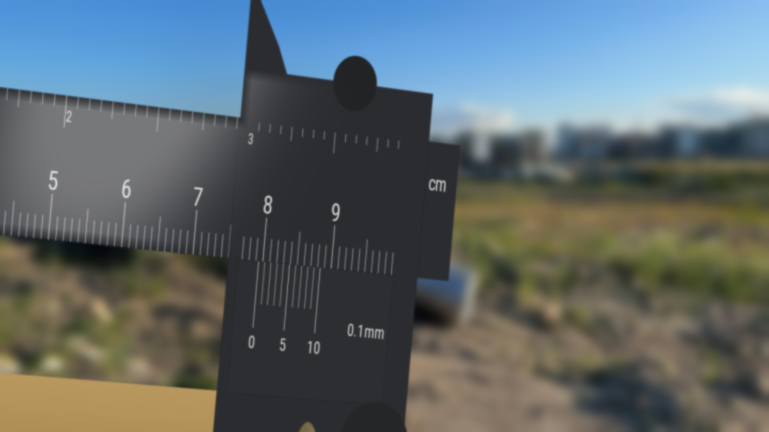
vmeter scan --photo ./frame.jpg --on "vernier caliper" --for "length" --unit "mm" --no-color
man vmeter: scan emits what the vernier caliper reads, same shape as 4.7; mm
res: 79.4; mm
